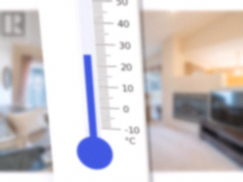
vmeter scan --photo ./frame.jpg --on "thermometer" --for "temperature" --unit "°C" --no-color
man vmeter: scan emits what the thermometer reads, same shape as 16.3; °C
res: 25; °C
